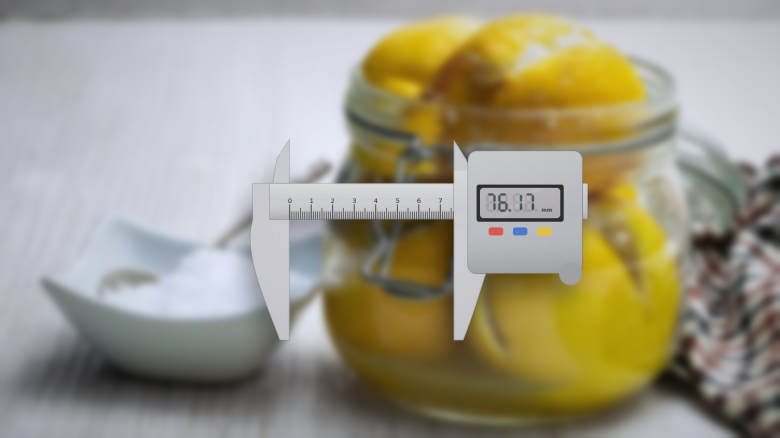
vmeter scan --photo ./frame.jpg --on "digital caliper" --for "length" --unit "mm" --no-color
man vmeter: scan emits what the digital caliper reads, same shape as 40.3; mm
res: 76.17; mm
